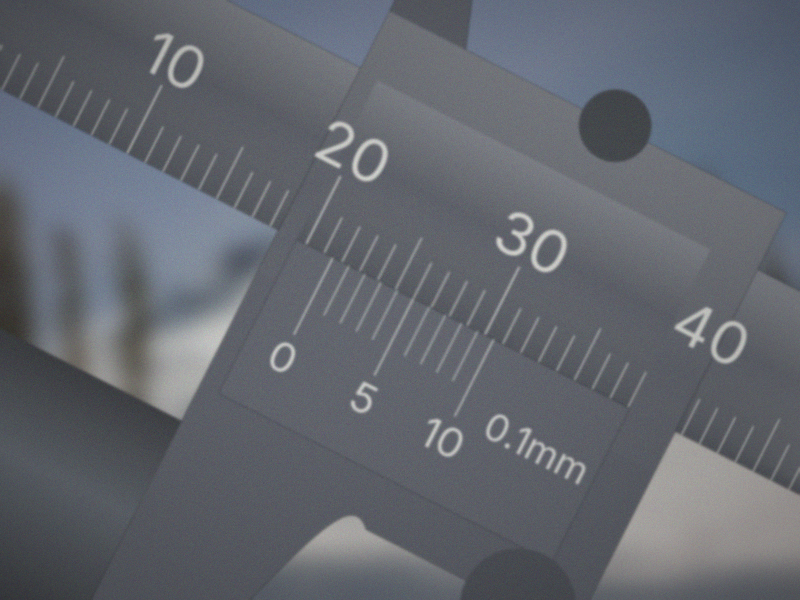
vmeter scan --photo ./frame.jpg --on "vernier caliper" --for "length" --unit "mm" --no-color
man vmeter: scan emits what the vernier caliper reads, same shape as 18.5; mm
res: 21.5; mm
